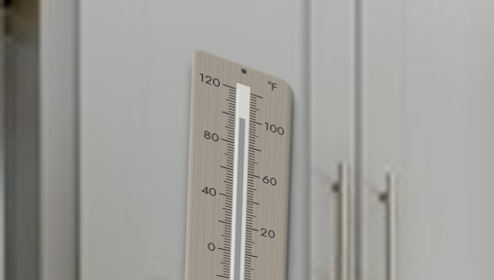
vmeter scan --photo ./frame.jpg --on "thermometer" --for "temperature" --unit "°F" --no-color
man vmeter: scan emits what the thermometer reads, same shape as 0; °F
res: 100; °F
